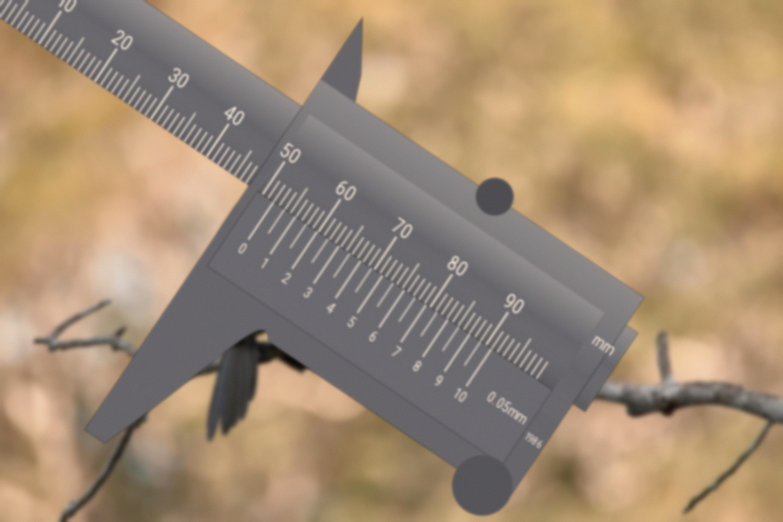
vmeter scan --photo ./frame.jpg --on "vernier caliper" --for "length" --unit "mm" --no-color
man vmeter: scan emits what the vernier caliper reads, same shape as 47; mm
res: 52.0; mm
